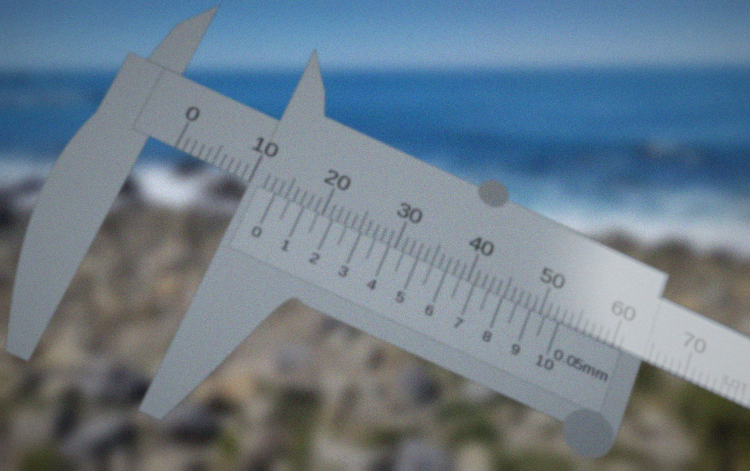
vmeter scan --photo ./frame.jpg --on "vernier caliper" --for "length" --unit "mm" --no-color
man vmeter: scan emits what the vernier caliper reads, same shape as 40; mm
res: 13.6; mm
